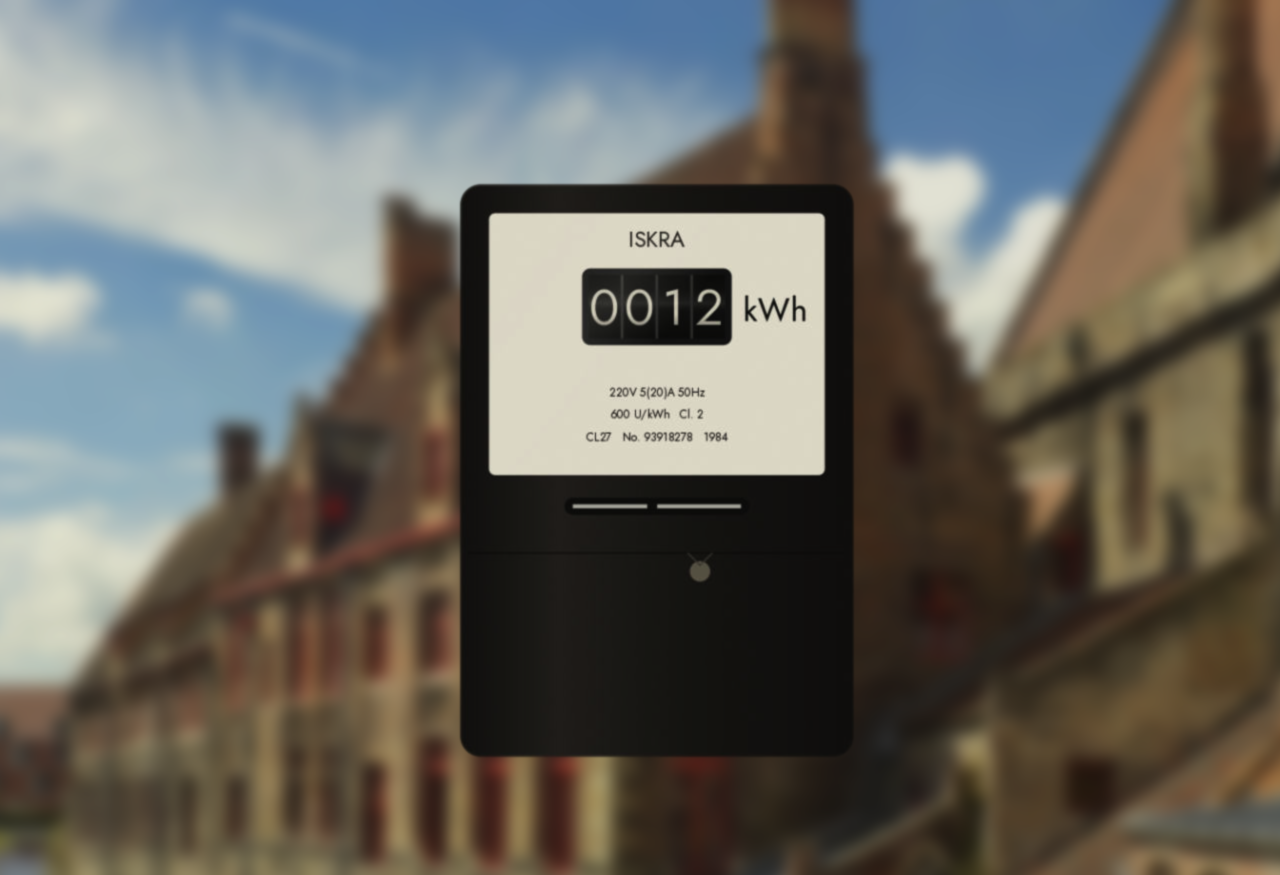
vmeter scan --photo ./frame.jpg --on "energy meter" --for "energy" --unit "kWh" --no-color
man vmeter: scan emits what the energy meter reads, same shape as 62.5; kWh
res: 12; kWh
